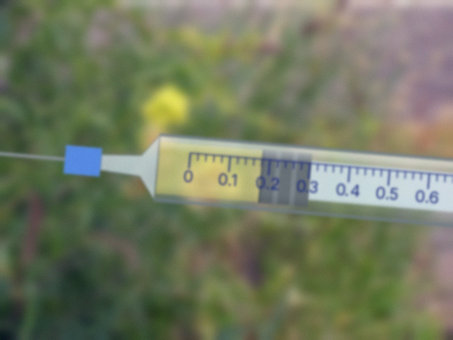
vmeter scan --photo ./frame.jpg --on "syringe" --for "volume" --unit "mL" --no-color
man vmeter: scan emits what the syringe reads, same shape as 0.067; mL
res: 0.18; mL
